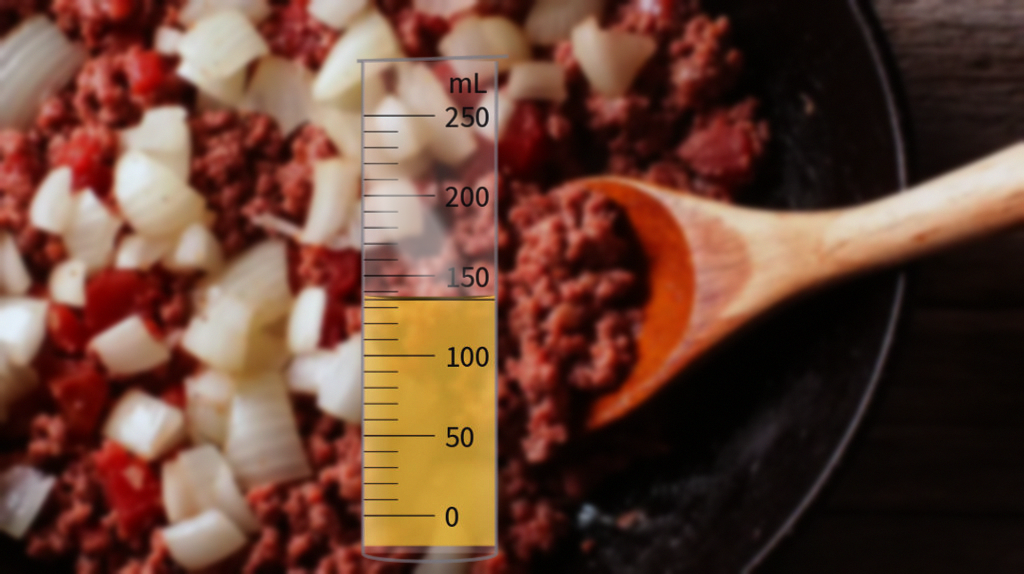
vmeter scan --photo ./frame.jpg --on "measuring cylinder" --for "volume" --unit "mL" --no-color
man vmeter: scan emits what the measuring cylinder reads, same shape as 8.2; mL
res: 135; mL
